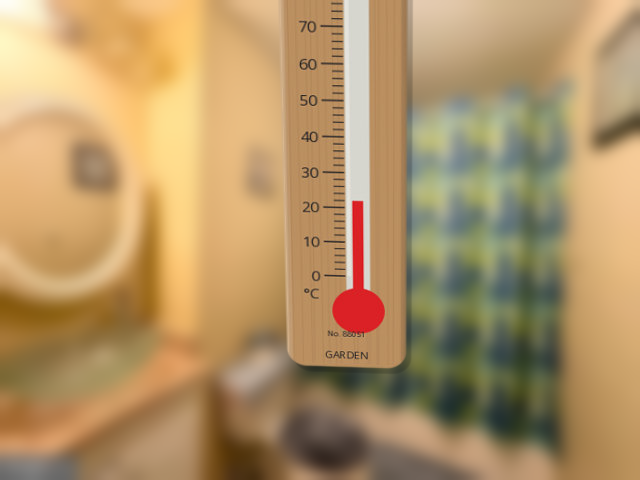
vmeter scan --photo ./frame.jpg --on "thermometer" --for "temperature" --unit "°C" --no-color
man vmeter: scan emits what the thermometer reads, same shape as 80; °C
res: 22; °C
